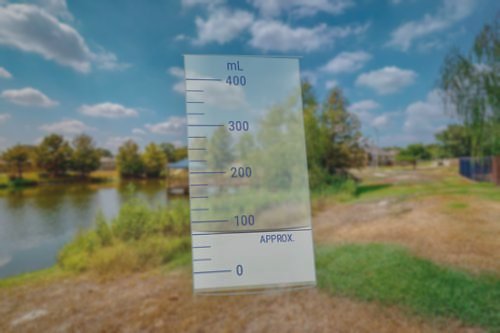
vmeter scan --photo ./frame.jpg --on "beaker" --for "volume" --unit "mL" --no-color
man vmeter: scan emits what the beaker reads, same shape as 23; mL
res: 75; mL
